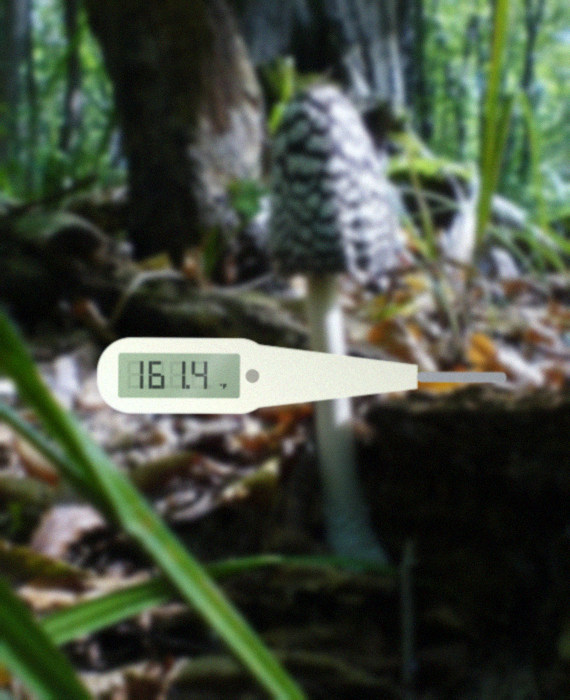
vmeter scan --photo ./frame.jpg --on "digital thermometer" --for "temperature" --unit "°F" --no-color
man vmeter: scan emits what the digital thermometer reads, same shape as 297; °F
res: 161.4; °F
